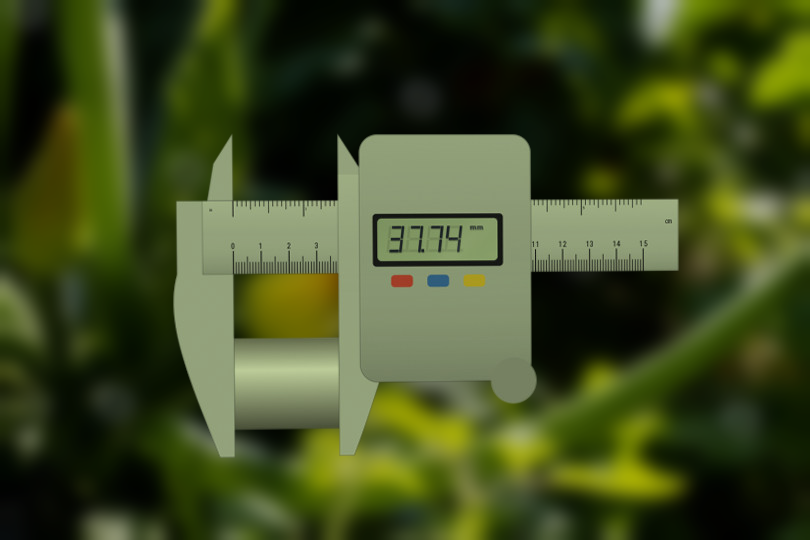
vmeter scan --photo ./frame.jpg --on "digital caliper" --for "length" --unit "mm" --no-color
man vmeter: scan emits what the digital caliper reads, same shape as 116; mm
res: 37.74; mm
